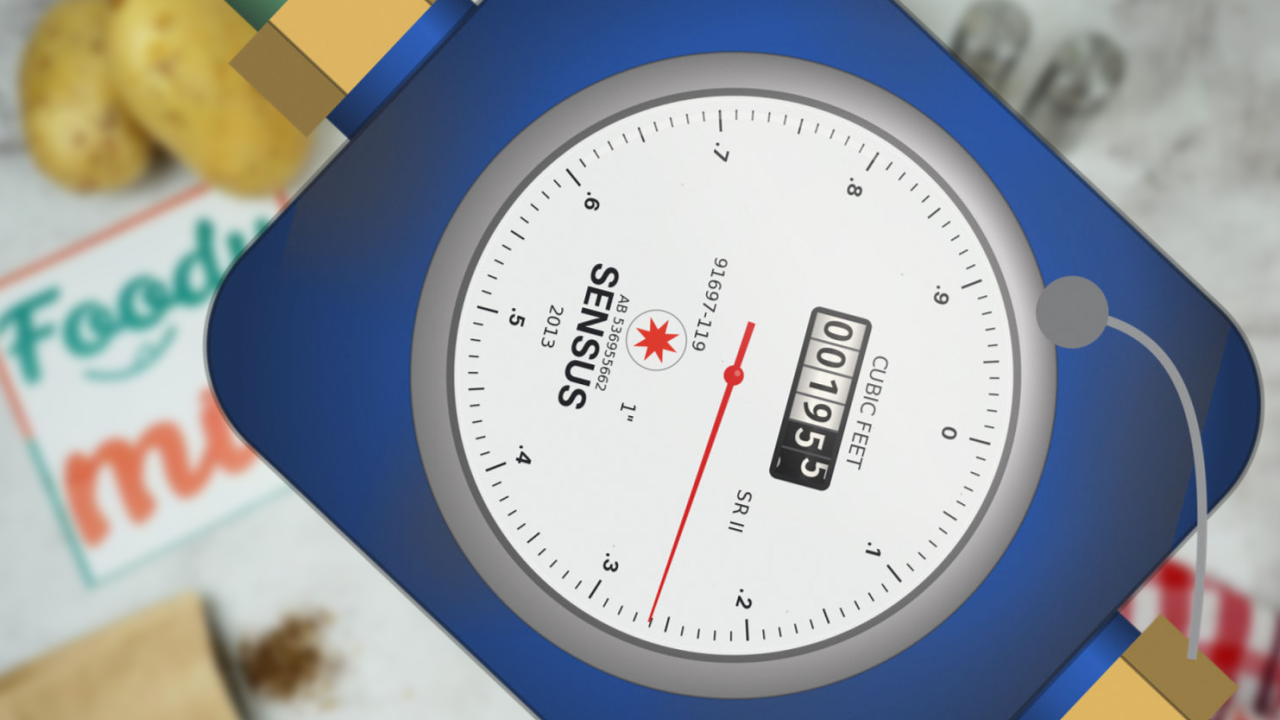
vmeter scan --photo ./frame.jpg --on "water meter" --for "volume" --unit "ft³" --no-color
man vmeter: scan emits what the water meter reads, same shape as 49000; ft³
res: 1955.26; ft³
